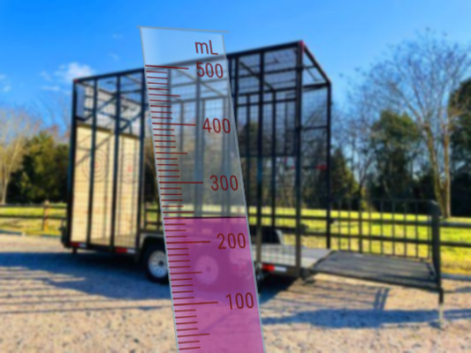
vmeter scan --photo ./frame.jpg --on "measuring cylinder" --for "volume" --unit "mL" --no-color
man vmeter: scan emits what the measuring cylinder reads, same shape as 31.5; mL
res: 240; mL
